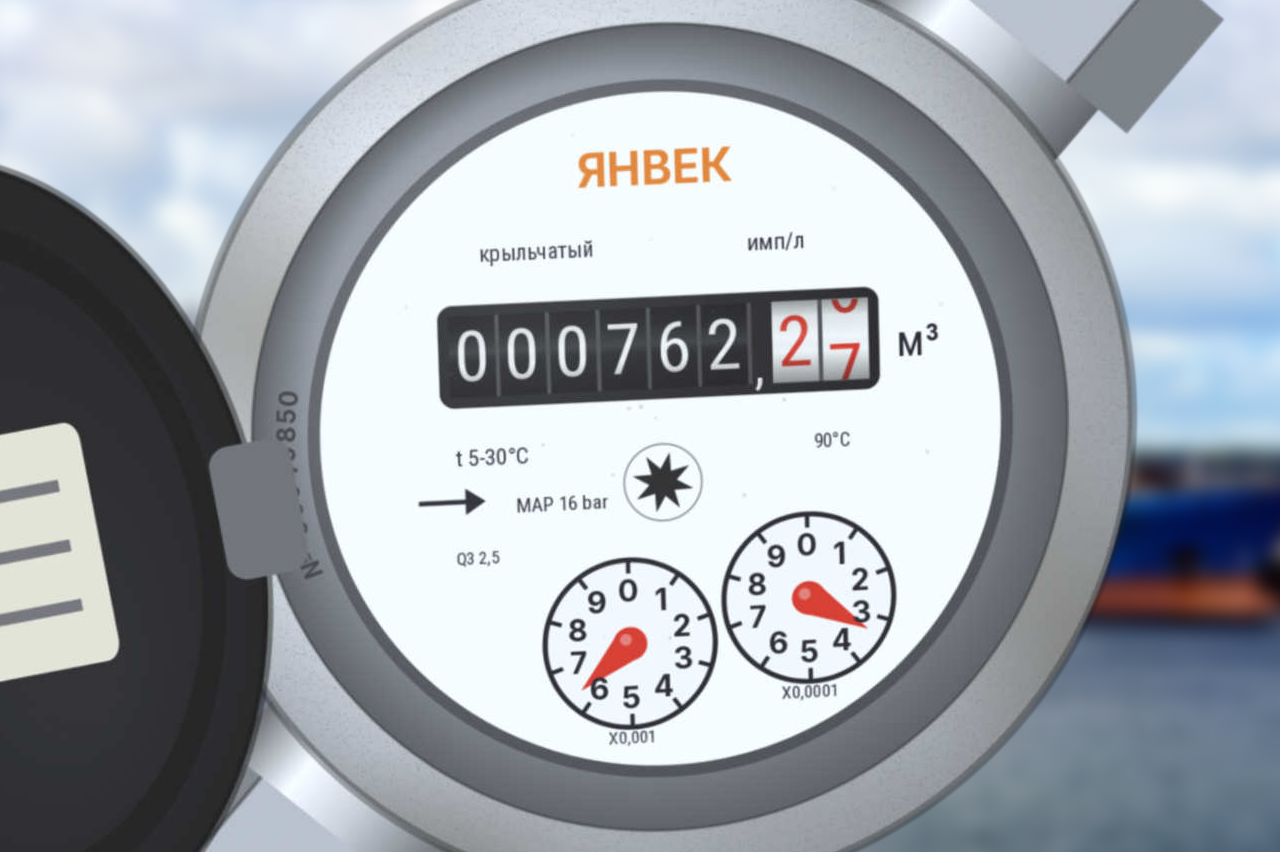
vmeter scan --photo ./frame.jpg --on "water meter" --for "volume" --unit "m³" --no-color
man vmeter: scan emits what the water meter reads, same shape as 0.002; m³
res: 762.2663; m³
